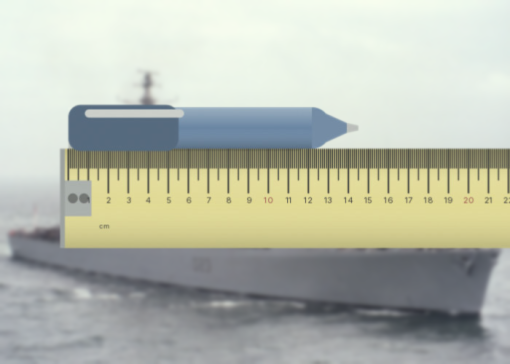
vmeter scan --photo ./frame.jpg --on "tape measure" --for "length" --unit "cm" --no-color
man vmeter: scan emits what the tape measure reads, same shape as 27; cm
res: 14.5; cm
